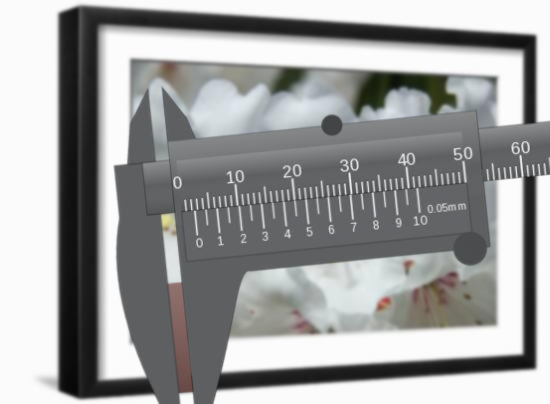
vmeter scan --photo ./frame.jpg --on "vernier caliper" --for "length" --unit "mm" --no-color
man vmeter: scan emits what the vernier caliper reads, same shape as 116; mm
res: 2.5; mm
